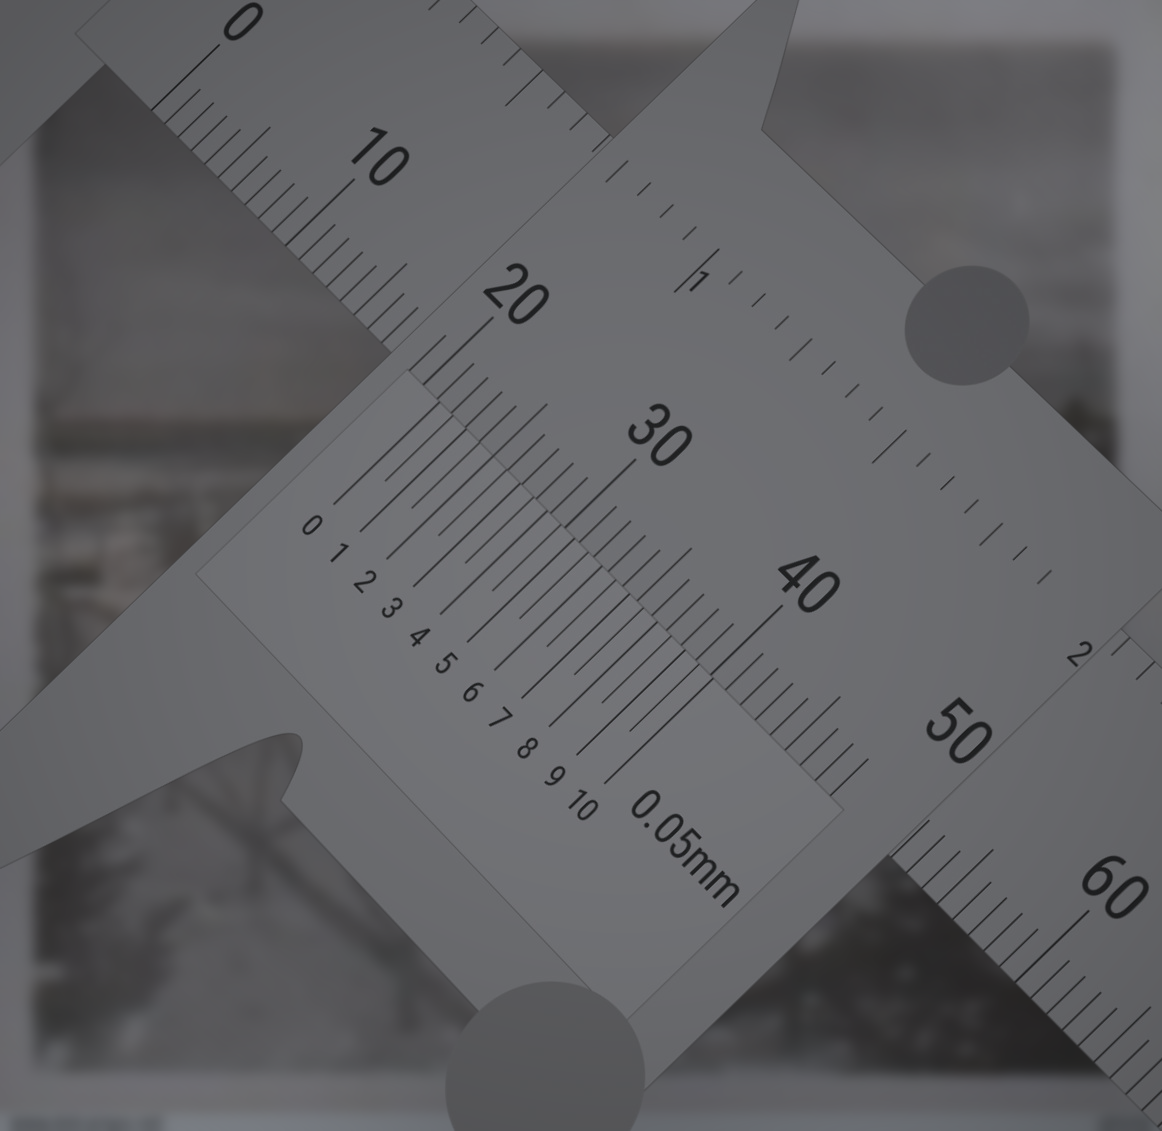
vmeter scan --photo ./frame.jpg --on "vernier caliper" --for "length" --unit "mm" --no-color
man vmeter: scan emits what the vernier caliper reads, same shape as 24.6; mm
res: 21.2; mm
